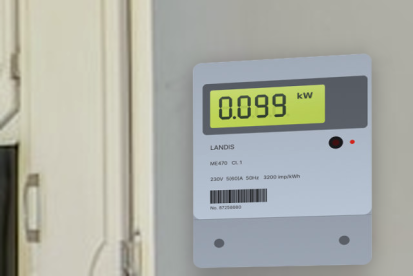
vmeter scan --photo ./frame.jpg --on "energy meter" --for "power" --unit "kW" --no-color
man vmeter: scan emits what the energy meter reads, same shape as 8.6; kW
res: 0.099; kW
